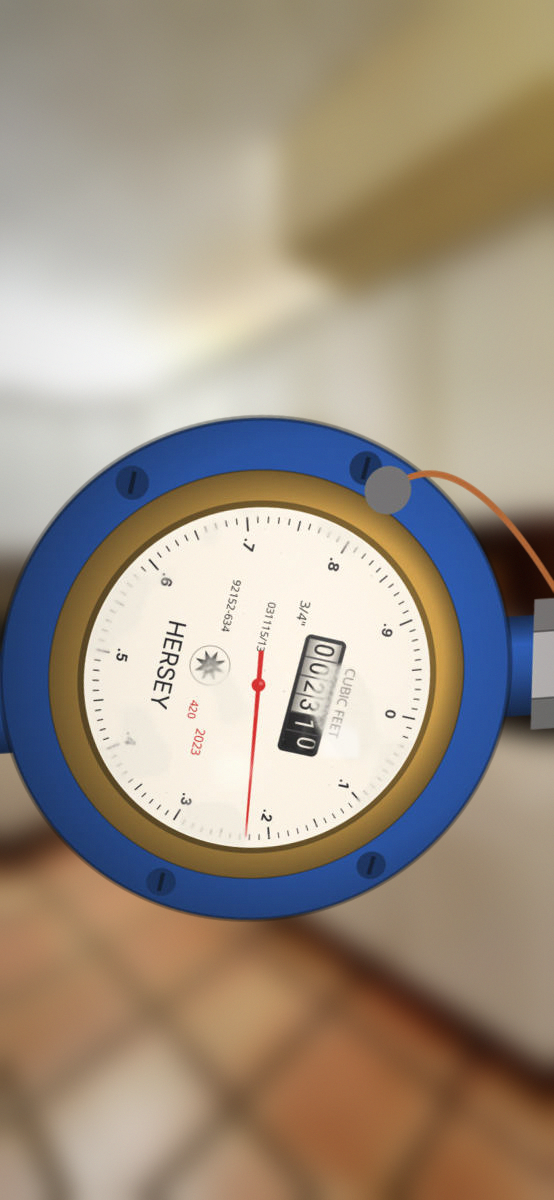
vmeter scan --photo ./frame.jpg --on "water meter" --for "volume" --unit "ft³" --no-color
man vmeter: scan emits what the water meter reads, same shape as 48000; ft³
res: 2310.22; ft³
